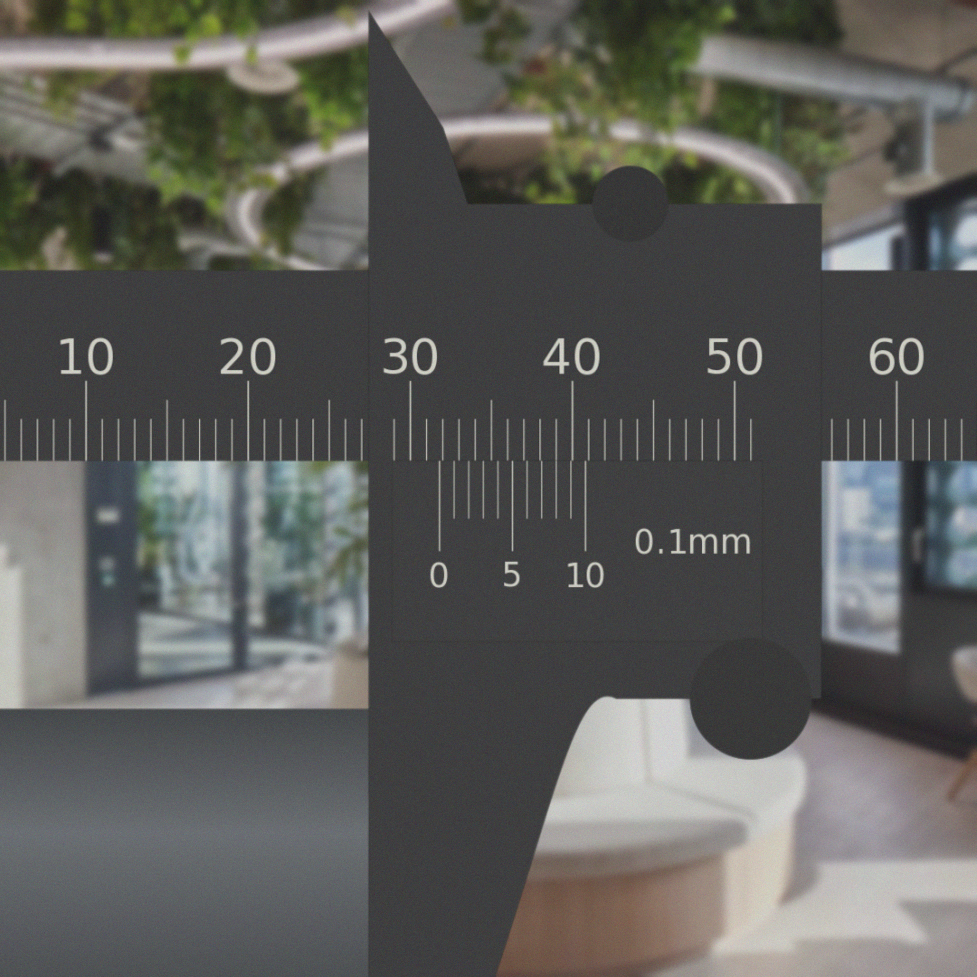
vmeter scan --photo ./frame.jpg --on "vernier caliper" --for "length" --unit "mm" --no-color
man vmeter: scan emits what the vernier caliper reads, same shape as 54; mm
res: 31.8; mm
